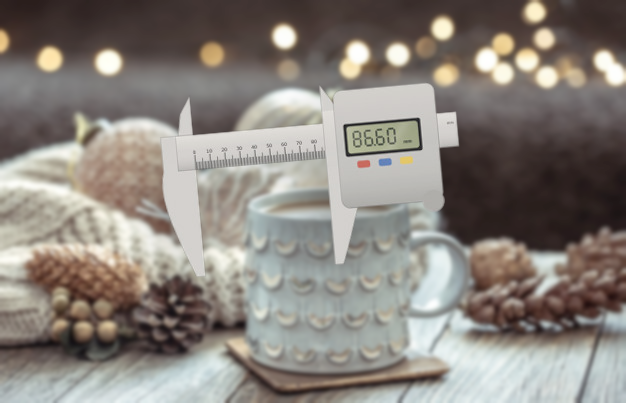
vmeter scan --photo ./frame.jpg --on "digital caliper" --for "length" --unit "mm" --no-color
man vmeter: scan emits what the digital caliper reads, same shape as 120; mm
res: 86.60; mm
